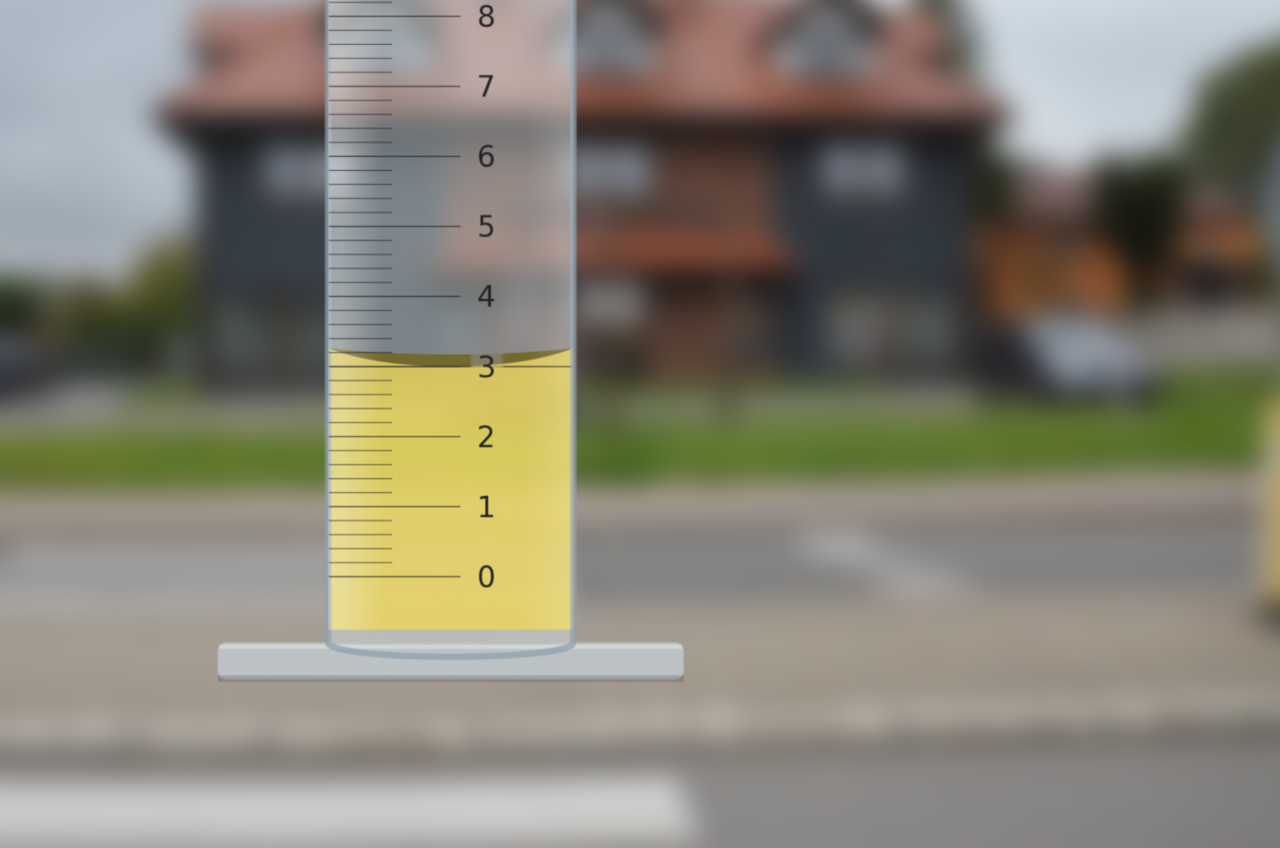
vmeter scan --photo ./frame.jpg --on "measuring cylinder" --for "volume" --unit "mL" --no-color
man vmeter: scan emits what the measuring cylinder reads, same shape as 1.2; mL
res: 3; mL
